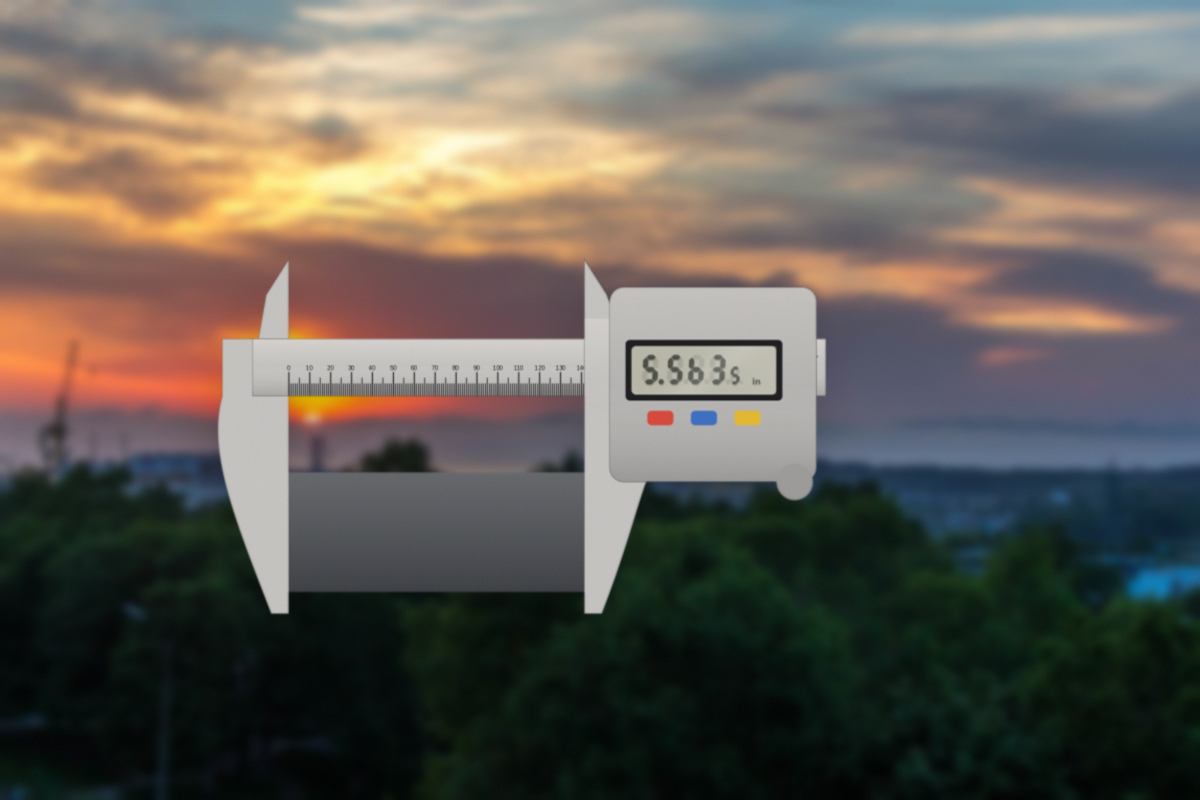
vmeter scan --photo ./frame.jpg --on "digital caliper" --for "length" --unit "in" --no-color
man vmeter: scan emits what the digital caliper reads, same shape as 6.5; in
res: 5.5635; in
